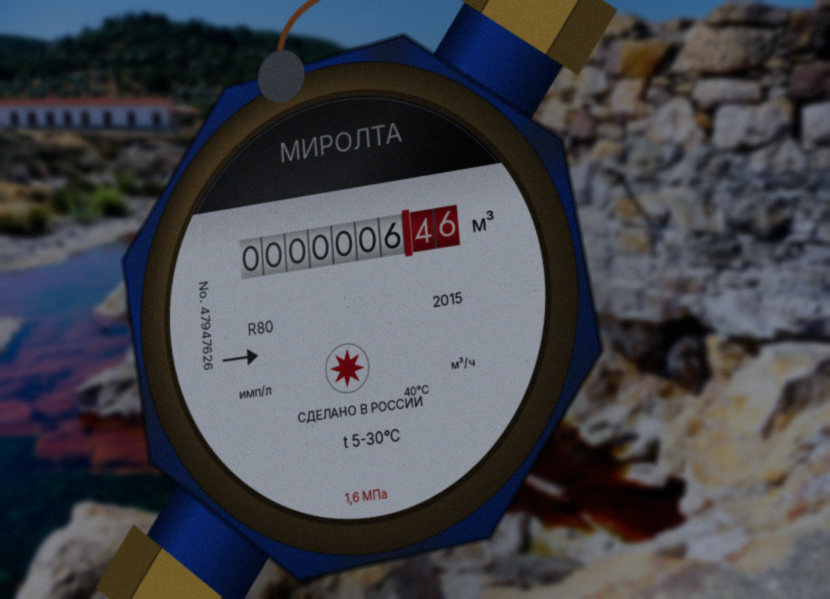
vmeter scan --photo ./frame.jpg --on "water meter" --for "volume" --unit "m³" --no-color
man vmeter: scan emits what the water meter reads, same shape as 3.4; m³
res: 6.46; m³
